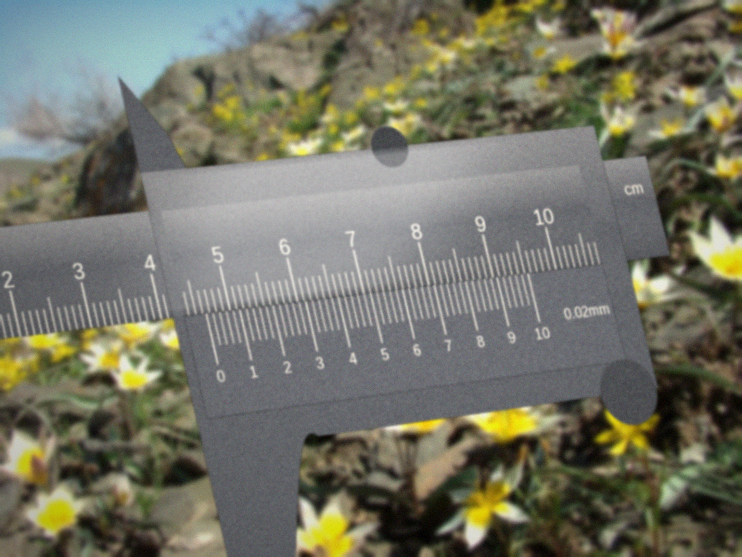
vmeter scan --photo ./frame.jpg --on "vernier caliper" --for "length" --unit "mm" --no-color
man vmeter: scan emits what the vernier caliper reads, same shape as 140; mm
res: 46.5; mm
